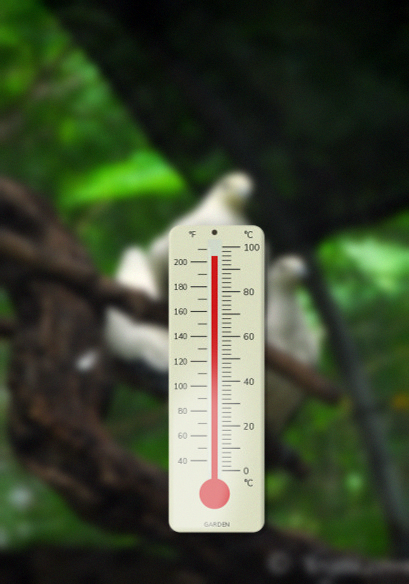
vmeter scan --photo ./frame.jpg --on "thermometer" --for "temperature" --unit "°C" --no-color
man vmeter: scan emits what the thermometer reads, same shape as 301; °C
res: 96; °C
